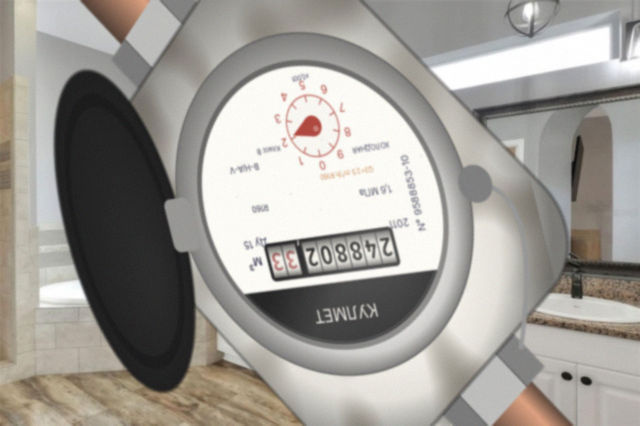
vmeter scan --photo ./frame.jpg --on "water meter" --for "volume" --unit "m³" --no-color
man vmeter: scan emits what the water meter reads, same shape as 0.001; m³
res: 248802.332; m³
